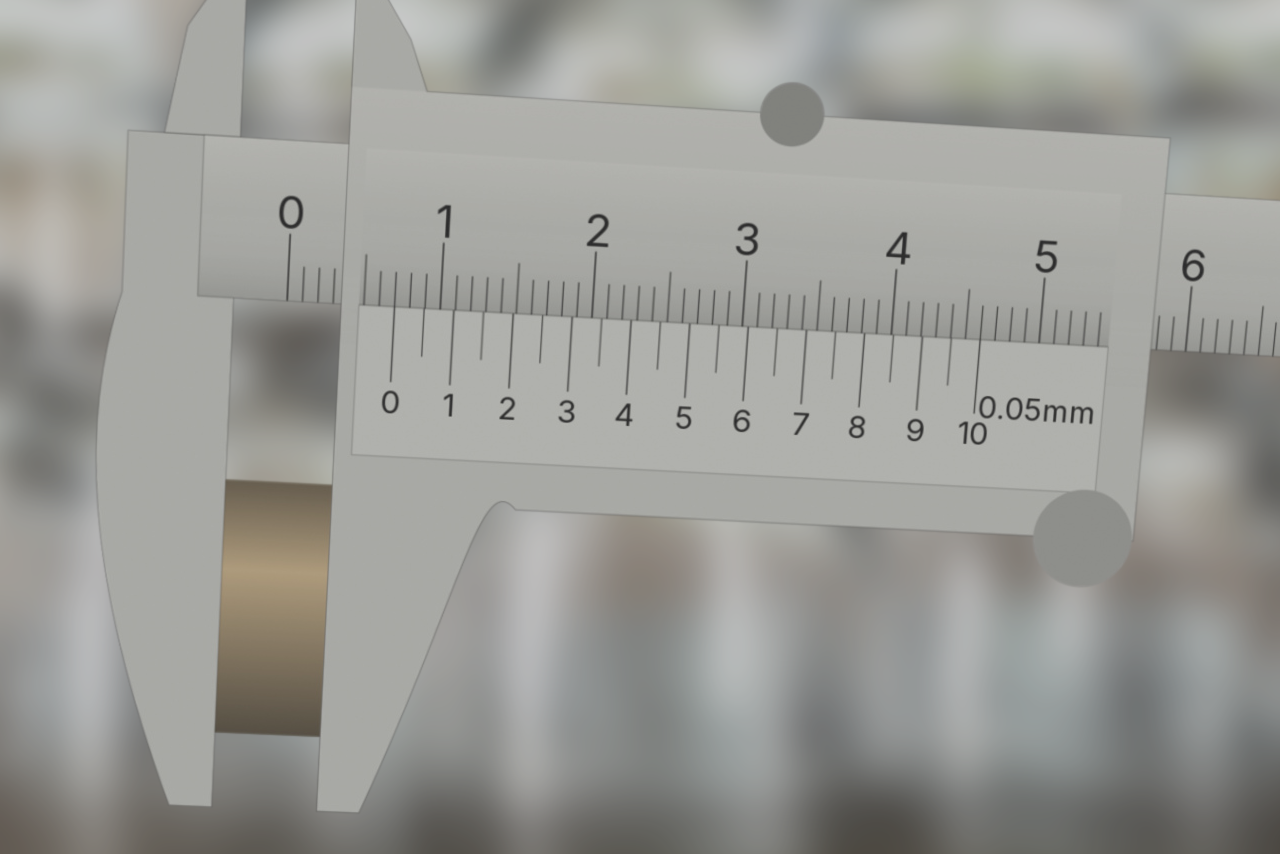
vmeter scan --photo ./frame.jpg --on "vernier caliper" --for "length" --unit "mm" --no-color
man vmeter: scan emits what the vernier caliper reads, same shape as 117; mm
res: 7.0; mm
